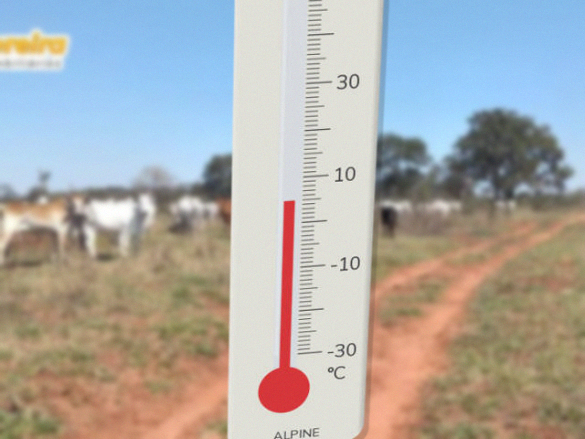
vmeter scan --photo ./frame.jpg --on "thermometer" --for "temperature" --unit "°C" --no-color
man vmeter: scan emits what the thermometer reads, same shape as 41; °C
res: 5; °C
